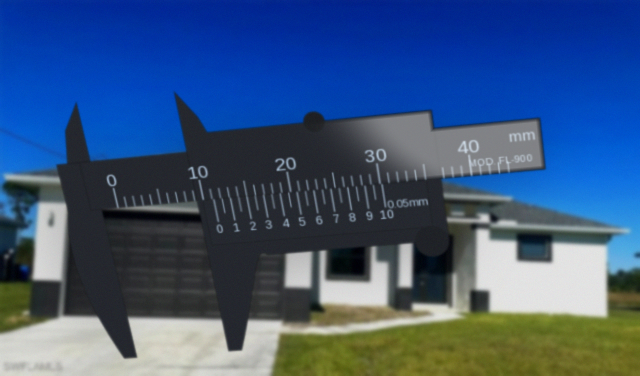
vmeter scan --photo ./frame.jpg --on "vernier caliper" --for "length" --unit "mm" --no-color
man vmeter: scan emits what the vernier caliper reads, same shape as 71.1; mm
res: 11.2; mm
